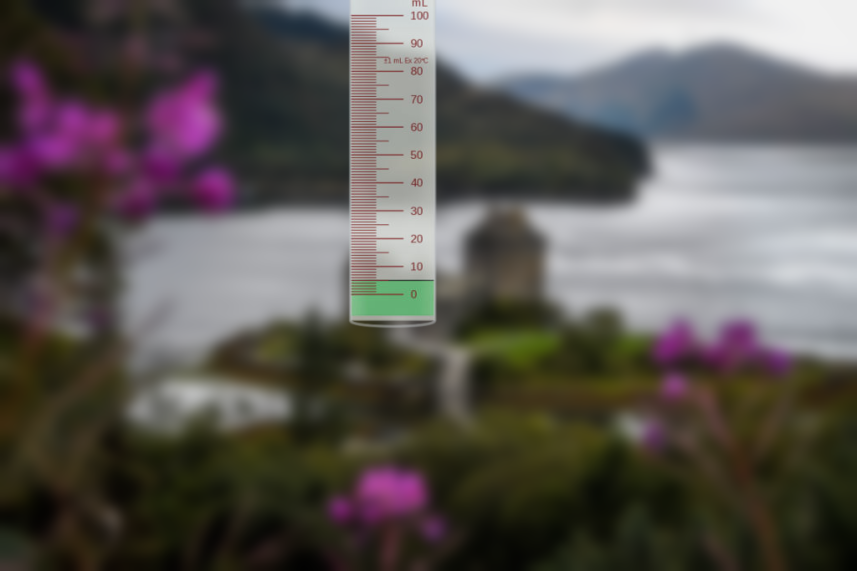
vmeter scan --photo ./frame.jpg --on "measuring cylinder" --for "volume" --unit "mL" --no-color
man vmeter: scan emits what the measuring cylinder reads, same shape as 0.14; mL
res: 5; mL
